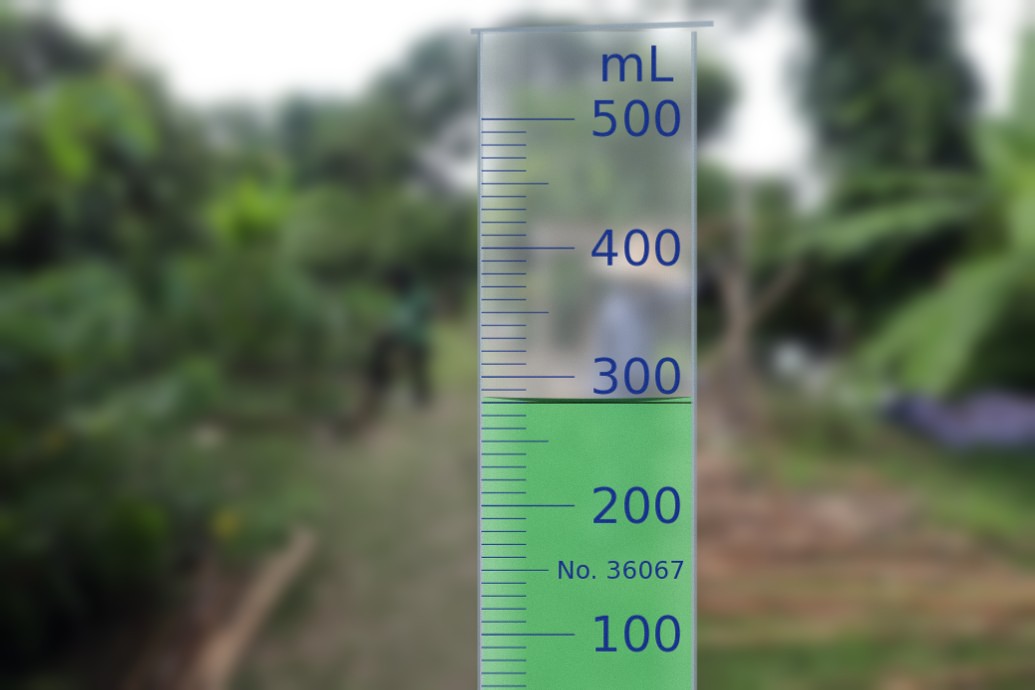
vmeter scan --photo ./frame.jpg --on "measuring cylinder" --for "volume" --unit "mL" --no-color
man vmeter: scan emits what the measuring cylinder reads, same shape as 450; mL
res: 280; mL
